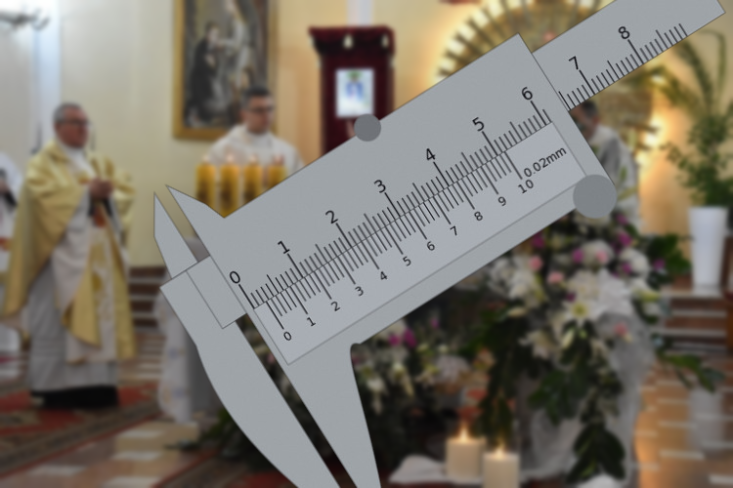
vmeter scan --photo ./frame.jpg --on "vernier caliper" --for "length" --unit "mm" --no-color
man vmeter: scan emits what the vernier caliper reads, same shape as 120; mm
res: 2.4; mm
